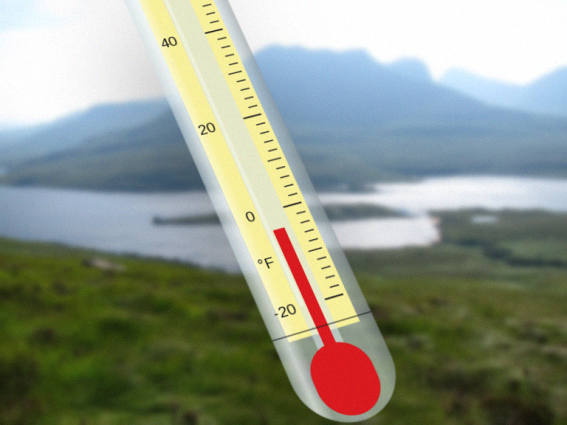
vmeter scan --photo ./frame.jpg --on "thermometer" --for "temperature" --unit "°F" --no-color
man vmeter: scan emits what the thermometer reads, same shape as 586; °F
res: -4; °F
